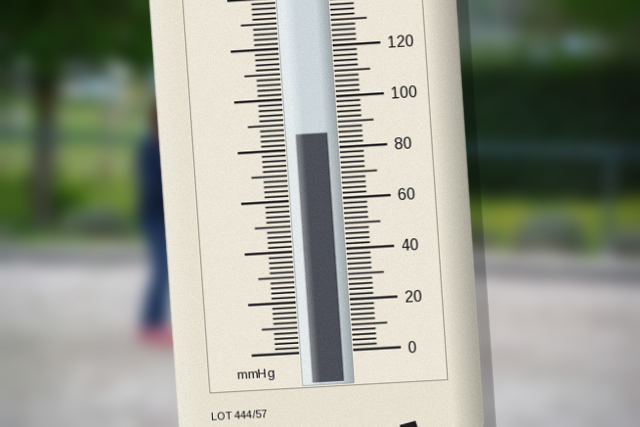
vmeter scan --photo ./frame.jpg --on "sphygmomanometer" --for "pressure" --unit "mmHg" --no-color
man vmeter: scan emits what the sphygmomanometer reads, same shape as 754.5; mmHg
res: 86; mmHg
